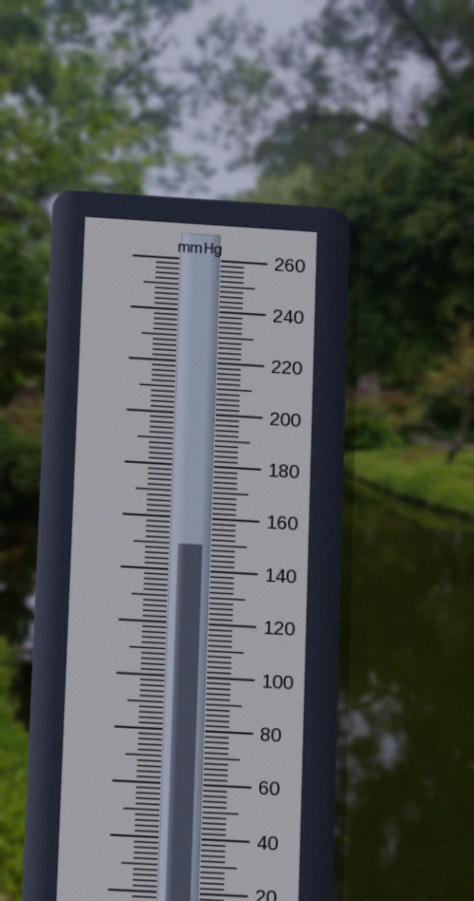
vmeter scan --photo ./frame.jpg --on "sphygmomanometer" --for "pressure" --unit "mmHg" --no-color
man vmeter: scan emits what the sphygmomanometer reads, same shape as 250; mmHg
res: 150; mmHg
